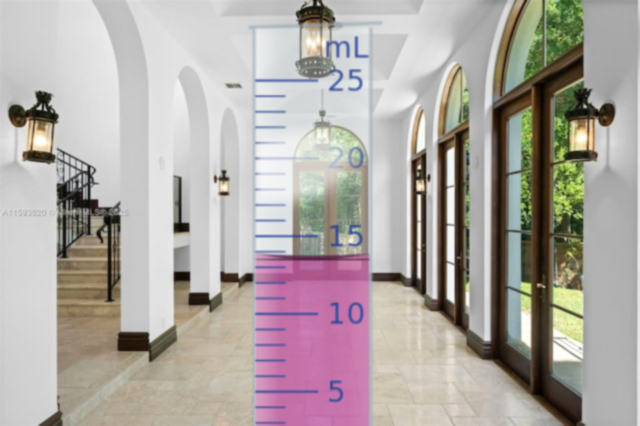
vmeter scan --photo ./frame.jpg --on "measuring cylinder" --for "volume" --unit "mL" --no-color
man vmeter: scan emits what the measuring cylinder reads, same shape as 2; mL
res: 13.5; mL
